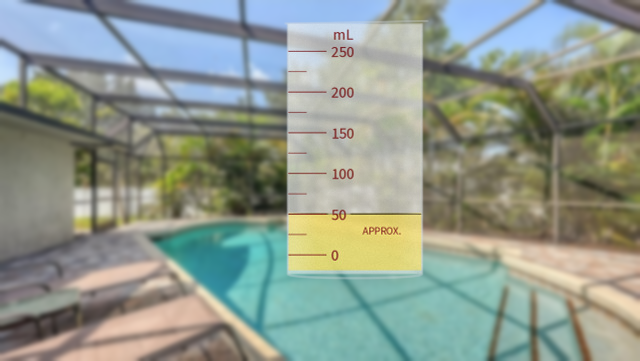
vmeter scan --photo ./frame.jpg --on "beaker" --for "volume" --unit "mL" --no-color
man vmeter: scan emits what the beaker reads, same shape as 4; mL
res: 50; mL
